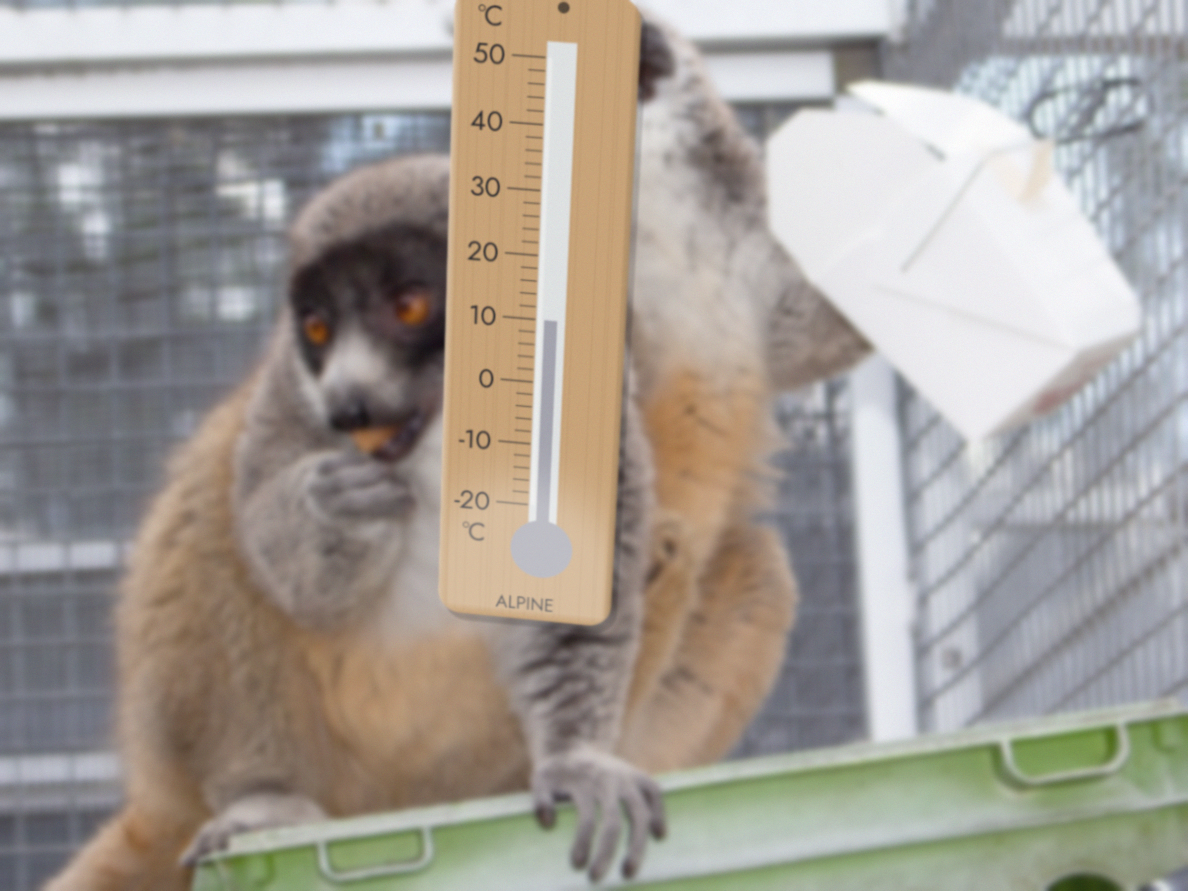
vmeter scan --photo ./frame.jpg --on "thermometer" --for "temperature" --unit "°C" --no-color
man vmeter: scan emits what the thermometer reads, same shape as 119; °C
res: 10; °C
